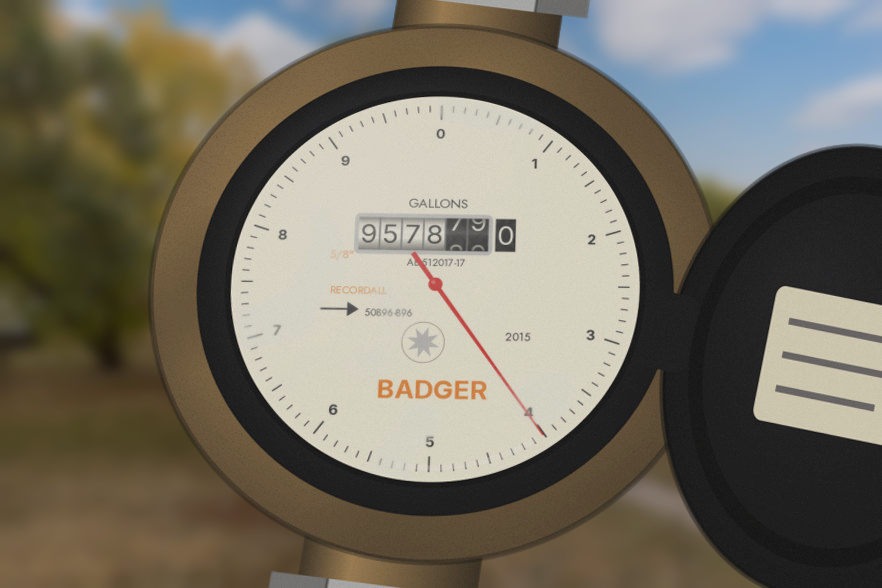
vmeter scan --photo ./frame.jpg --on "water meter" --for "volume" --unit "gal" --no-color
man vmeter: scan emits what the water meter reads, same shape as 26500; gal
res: 9578794.0; gal
